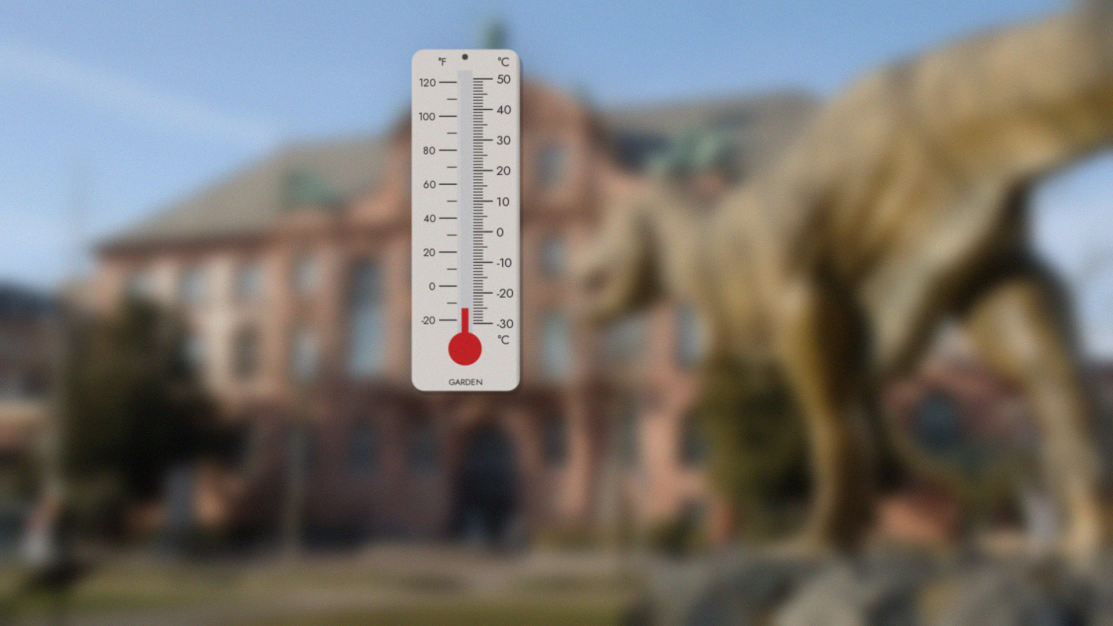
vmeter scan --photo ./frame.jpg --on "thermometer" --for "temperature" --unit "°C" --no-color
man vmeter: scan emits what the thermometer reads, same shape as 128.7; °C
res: -25; °C
